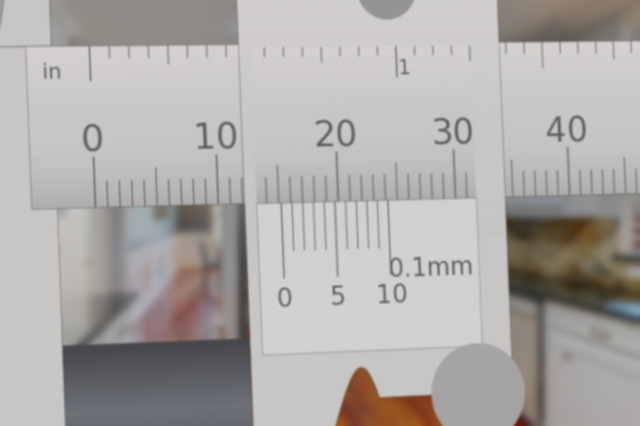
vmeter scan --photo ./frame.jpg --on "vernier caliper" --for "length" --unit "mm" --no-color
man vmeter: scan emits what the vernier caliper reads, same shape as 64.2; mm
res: 15.2; mm
